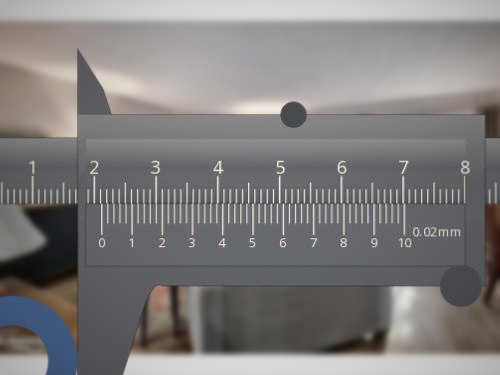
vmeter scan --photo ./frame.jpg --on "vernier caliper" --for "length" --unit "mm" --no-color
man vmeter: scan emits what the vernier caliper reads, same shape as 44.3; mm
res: 21.2; mm
